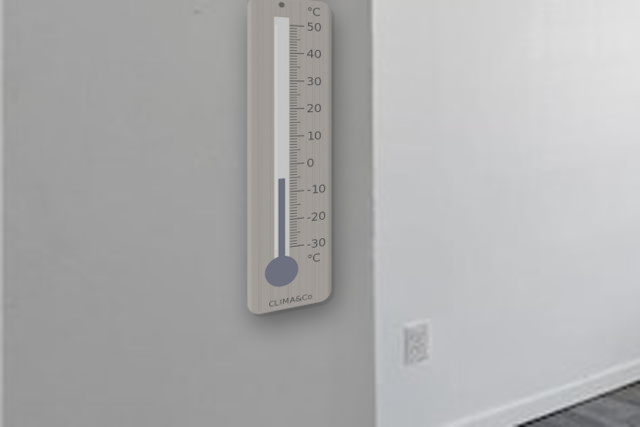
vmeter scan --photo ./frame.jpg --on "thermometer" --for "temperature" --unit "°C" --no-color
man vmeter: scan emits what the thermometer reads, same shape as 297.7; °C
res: -5; °C
